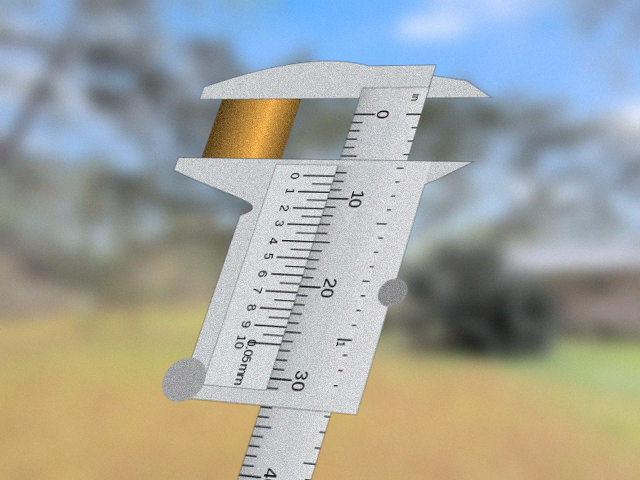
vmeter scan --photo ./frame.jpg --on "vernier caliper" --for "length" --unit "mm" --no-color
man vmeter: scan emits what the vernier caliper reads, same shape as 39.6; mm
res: 7.4; mm
